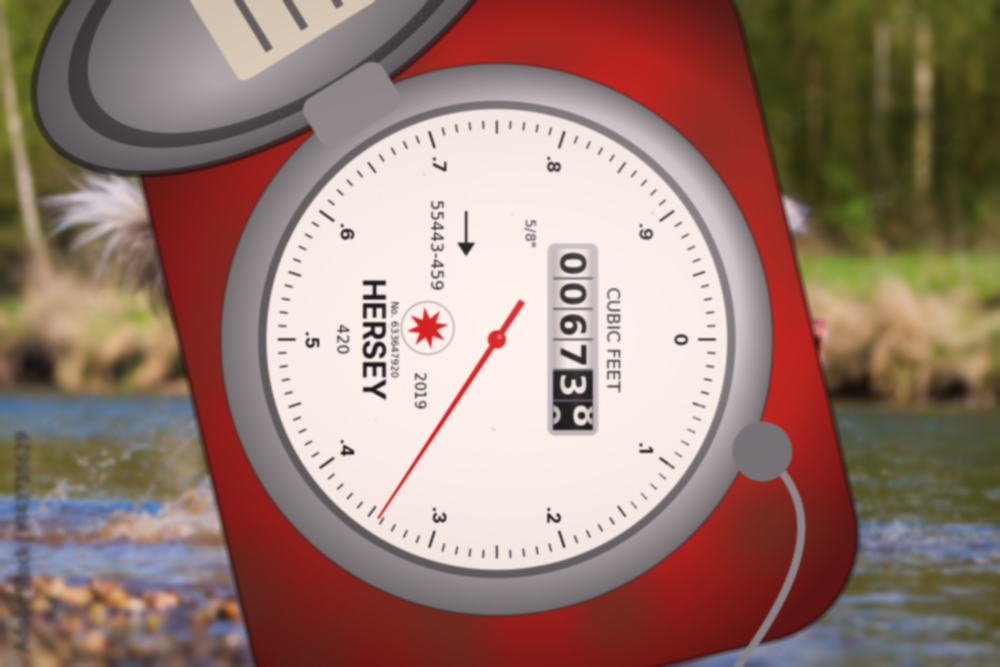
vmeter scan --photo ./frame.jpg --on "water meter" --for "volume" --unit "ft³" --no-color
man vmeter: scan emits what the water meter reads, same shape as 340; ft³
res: 6738.34; ft³
